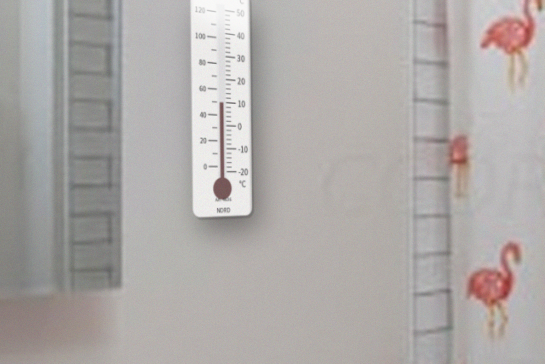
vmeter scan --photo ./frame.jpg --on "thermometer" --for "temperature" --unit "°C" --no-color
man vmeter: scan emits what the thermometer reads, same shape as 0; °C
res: 10; °C
